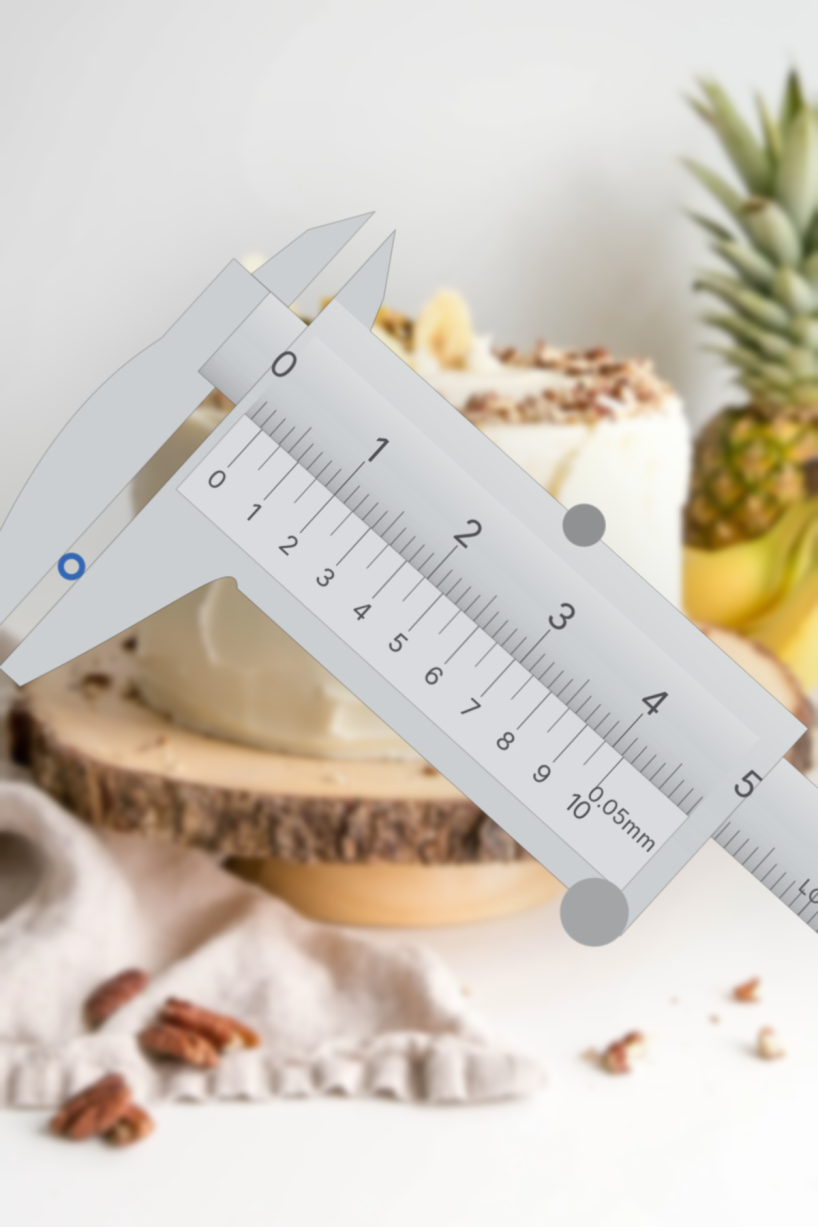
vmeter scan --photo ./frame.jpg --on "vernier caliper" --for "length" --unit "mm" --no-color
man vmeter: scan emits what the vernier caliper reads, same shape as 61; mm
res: 2.2; mm
